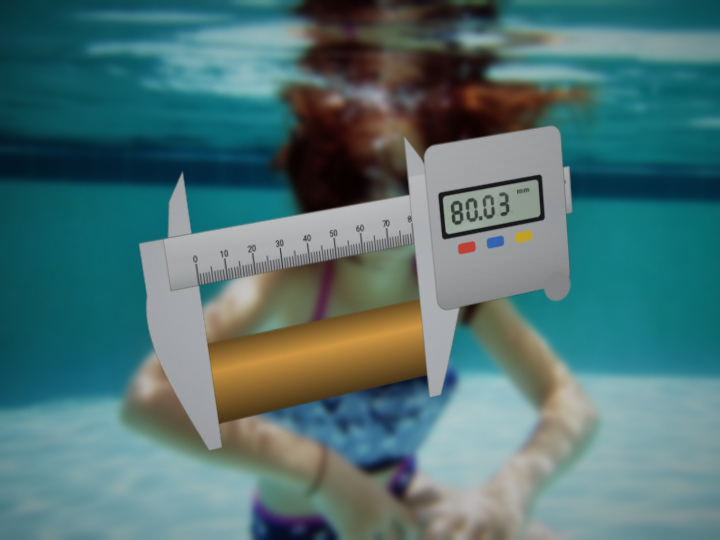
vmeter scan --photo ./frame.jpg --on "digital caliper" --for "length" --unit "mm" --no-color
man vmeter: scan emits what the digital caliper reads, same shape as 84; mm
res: 80.03; mm
